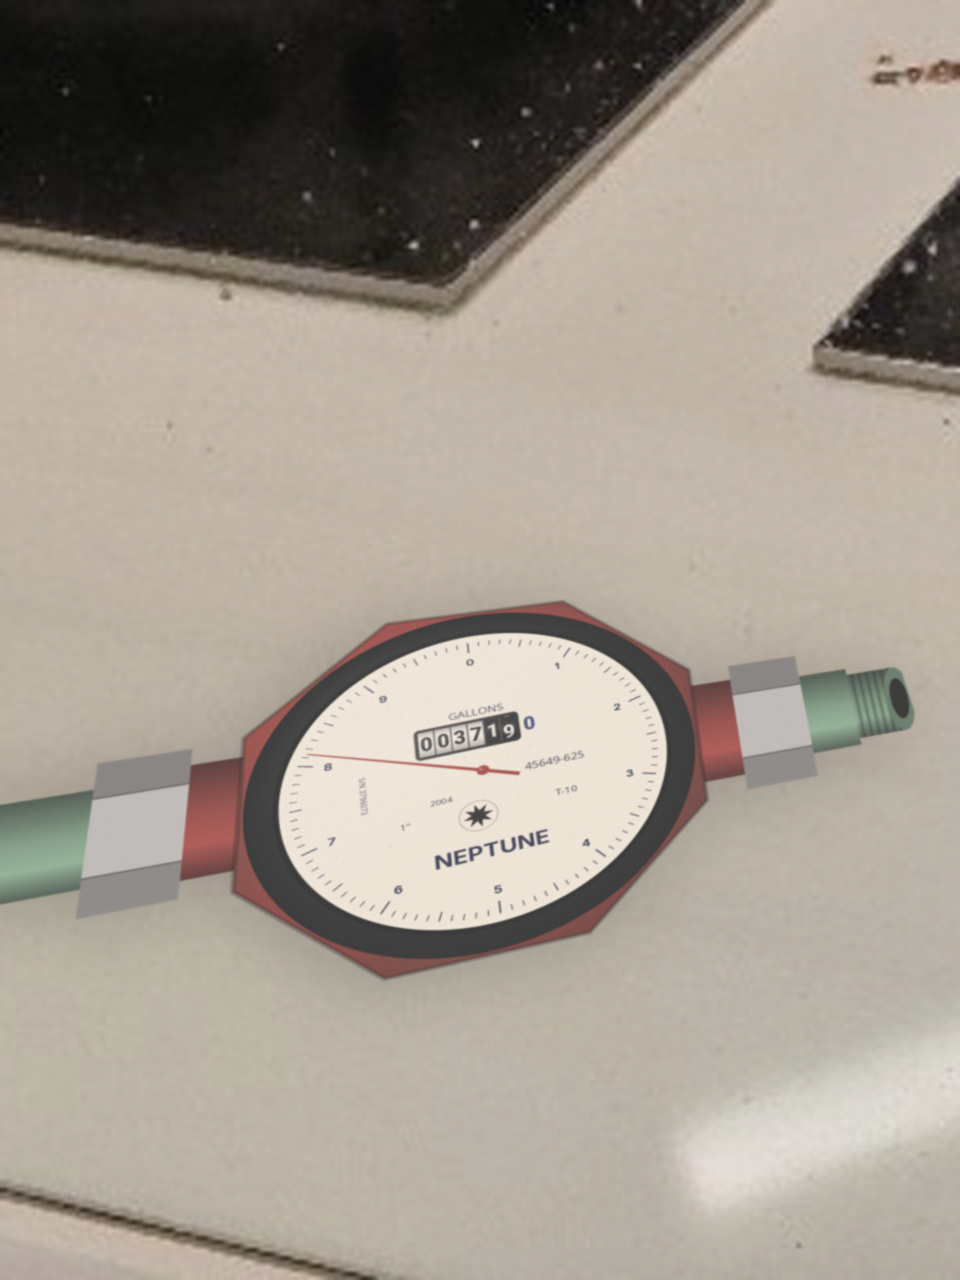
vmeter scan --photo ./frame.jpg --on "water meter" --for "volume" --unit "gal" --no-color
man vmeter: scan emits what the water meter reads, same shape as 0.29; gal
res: 37188.1; gal
